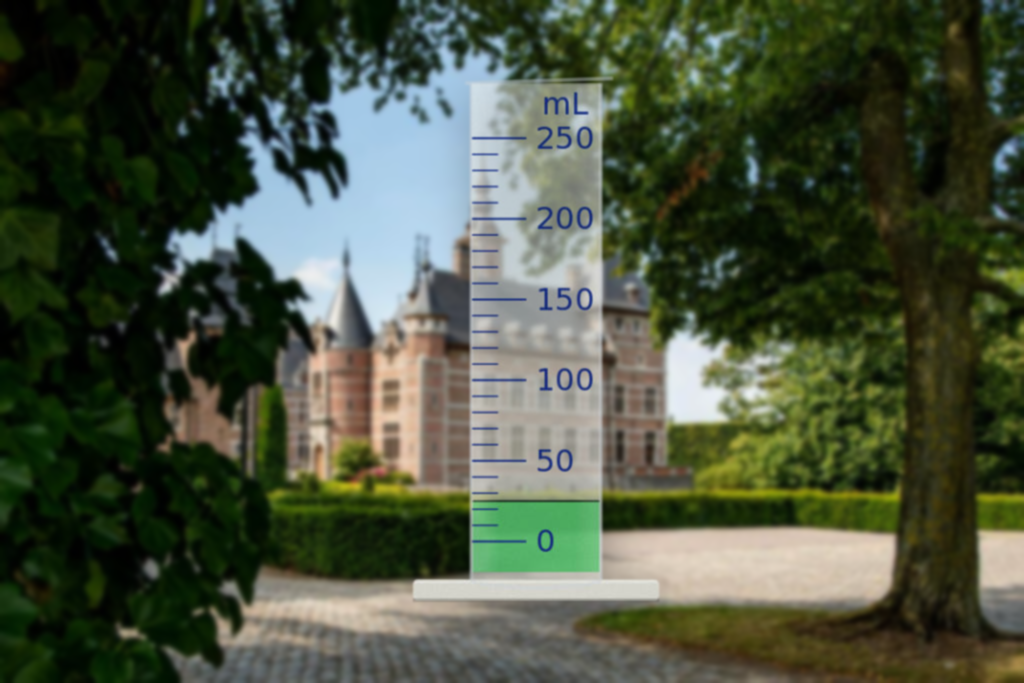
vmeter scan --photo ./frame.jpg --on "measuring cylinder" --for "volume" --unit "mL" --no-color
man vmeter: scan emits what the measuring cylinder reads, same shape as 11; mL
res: 25; mL
